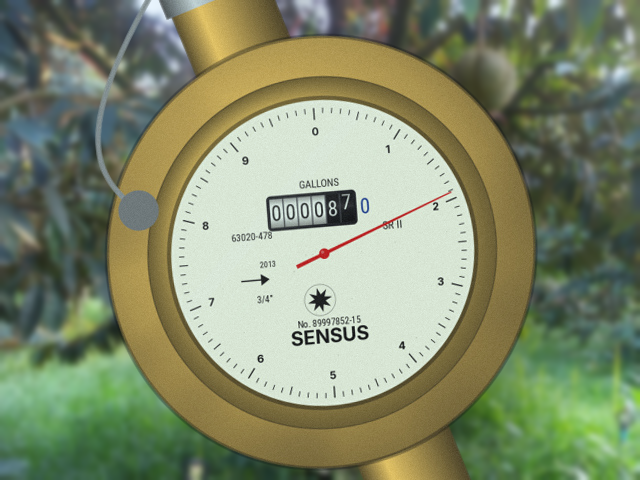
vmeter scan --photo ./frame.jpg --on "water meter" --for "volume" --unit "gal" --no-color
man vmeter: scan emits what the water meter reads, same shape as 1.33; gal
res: 871.9; gal
